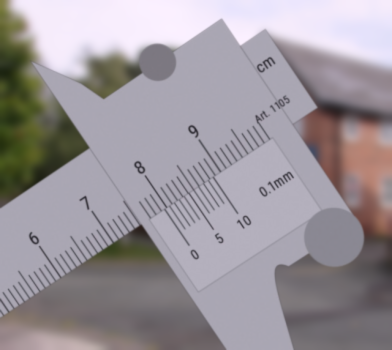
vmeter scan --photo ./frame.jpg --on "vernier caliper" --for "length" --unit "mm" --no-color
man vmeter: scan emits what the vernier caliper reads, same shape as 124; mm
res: 79.6; mm
